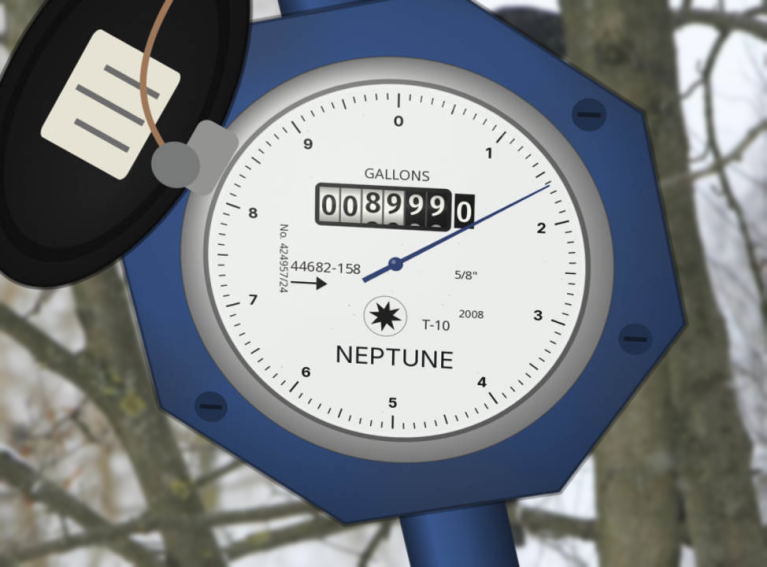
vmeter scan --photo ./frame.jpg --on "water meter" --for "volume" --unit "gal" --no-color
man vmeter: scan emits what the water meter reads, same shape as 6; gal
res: 89991.6; gal
